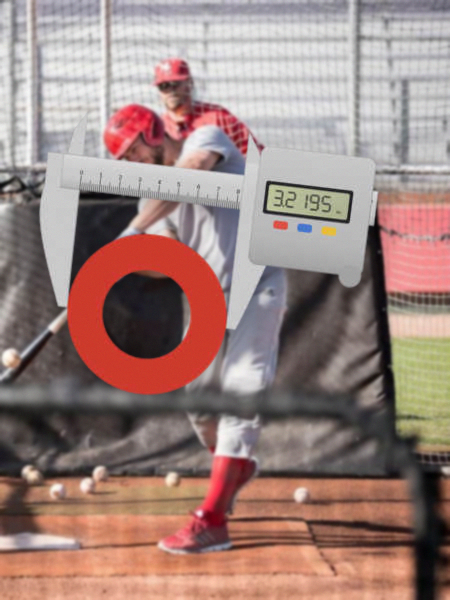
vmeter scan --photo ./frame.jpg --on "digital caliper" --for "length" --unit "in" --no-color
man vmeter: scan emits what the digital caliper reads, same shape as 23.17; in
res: 3.2195; in
